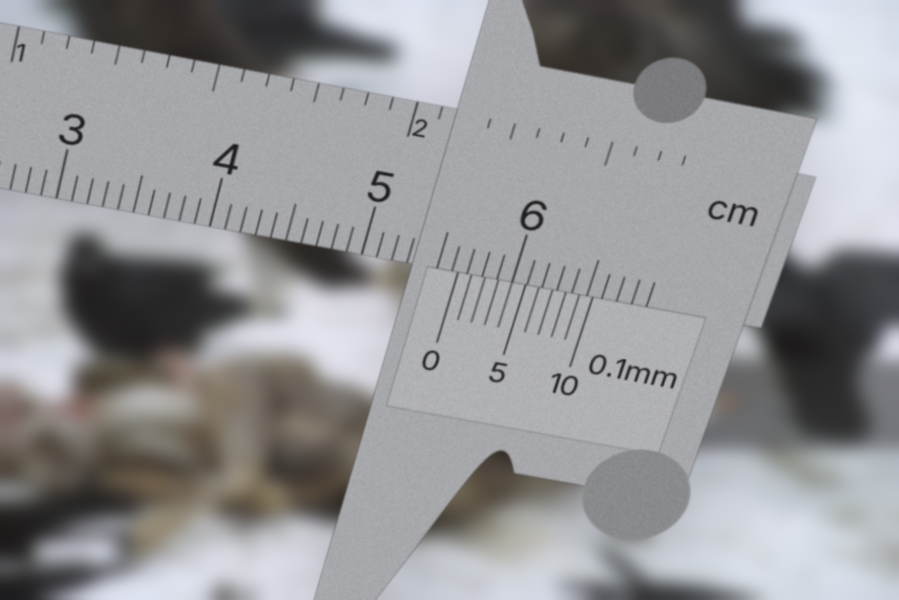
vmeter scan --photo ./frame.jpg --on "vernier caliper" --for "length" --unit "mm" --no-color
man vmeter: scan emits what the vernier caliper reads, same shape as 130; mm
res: 56.4; mm
